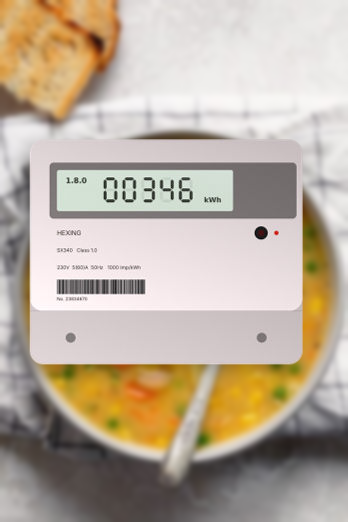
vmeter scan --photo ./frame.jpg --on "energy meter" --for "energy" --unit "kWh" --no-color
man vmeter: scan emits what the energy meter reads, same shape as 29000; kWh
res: 346; kWh
